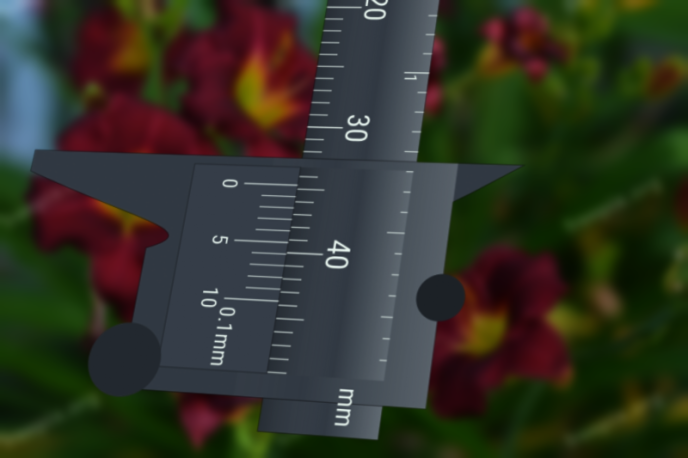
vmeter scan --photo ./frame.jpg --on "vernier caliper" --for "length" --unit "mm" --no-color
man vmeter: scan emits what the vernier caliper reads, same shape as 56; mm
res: 34.7; mm
